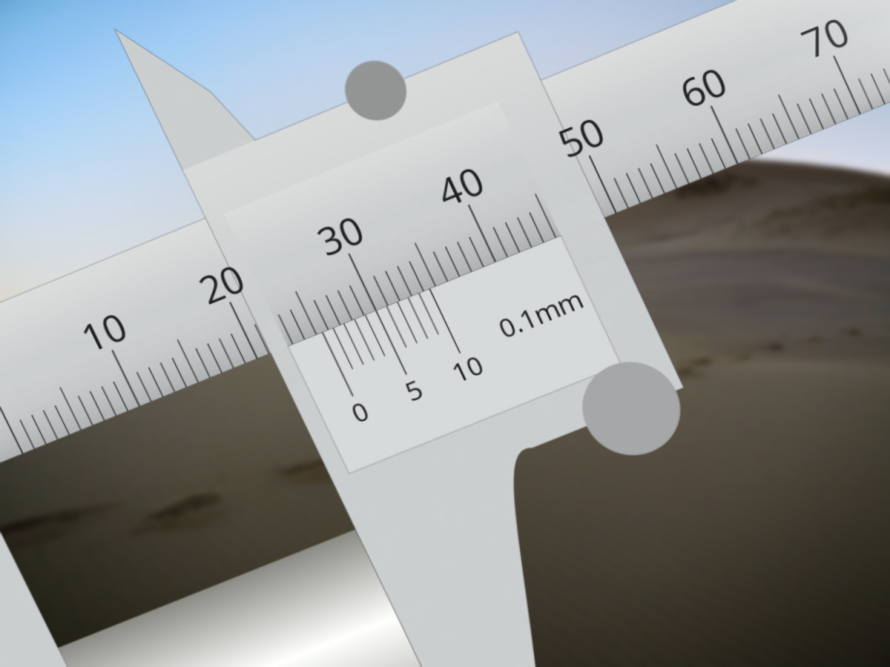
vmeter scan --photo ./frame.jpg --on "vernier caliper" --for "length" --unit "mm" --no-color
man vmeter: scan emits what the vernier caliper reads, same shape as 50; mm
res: 25.5; mm
